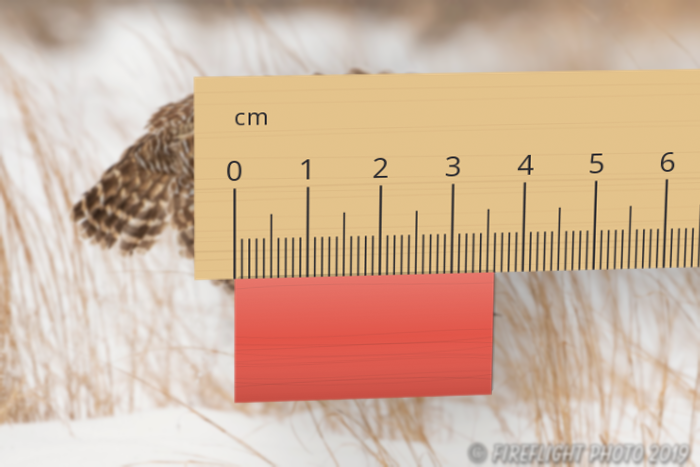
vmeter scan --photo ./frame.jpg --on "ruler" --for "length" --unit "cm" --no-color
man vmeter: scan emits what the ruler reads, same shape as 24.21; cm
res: 3.6; cm
